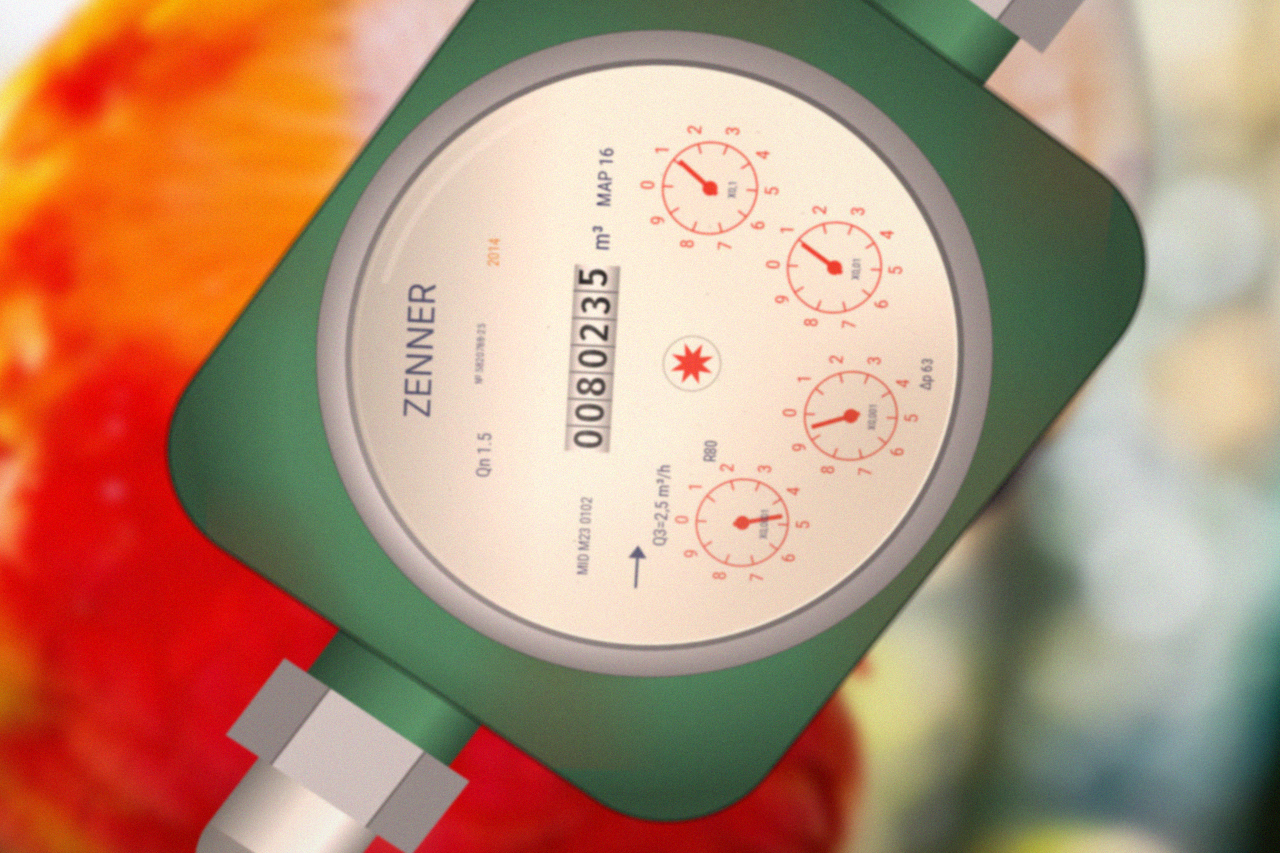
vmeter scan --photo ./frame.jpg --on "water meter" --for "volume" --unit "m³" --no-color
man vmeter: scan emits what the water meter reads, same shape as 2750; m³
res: 80235.1094; m³
